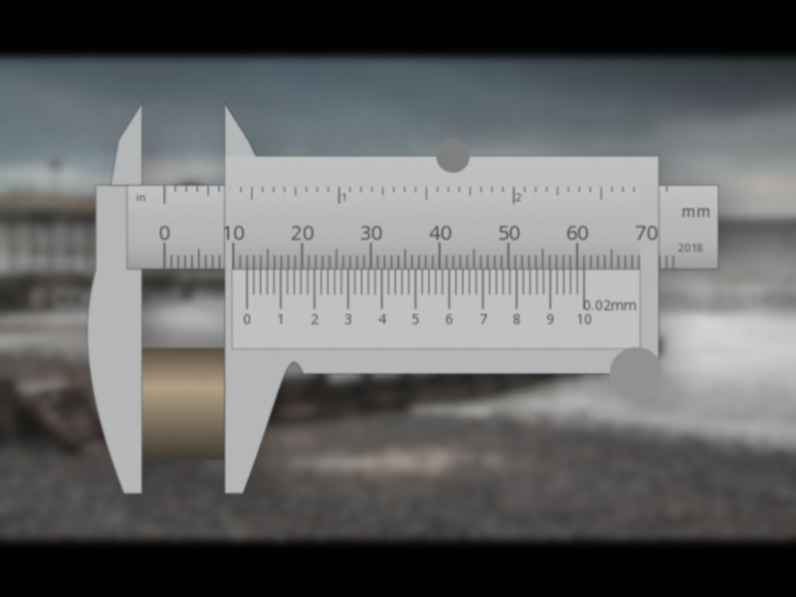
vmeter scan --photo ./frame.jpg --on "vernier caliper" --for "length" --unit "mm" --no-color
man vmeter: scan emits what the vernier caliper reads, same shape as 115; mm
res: 12.0; mm
